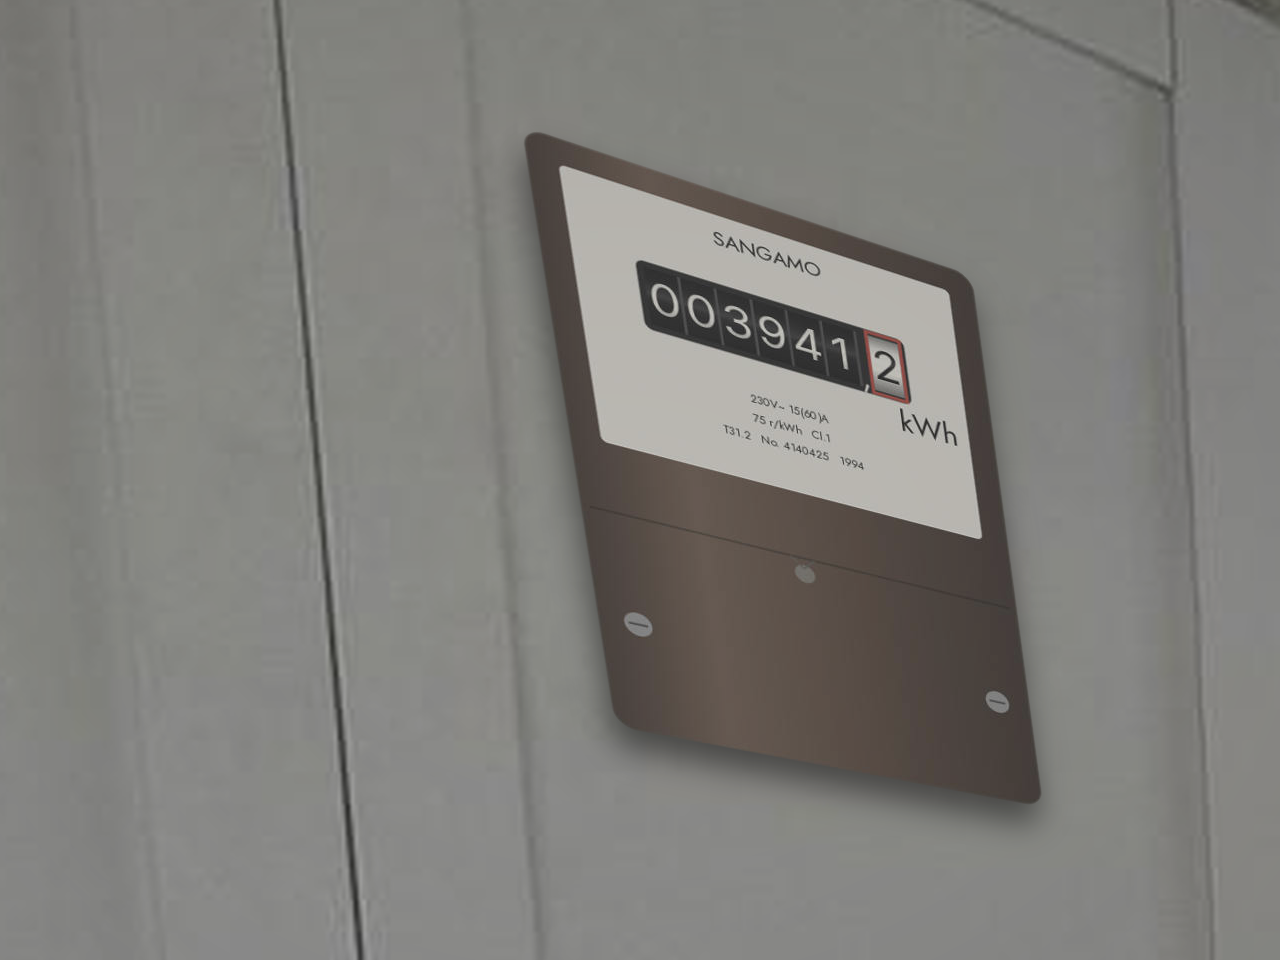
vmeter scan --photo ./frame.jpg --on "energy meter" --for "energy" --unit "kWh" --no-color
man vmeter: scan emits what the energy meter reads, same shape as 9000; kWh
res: 3941.2; kWh
